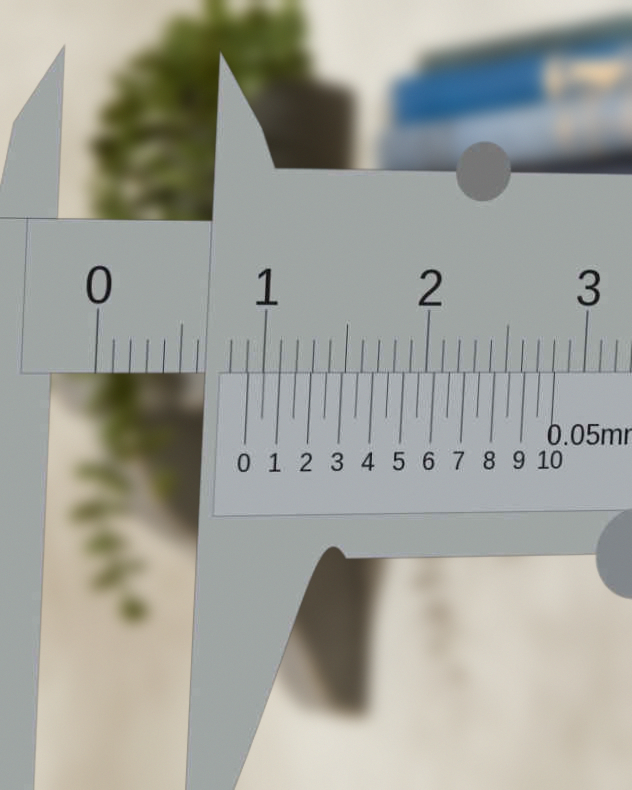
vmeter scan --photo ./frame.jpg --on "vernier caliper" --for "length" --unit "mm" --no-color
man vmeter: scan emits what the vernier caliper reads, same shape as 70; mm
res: 9.1; mm
